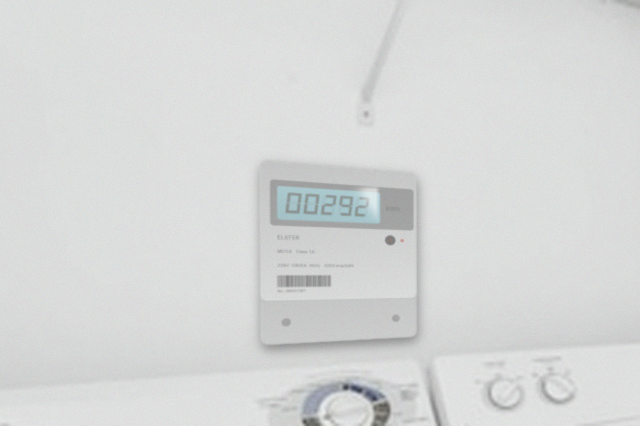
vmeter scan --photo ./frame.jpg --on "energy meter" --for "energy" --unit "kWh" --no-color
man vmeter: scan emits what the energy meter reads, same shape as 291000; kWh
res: 292; kWh
